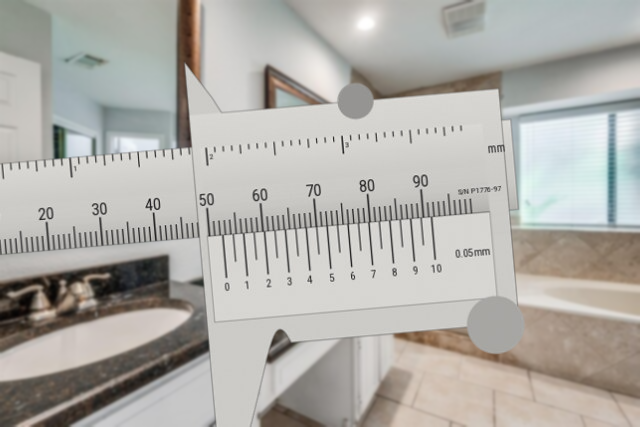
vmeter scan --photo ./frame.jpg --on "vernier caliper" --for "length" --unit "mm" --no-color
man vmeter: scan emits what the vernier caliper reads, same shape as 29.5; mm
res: 52.5; mm
